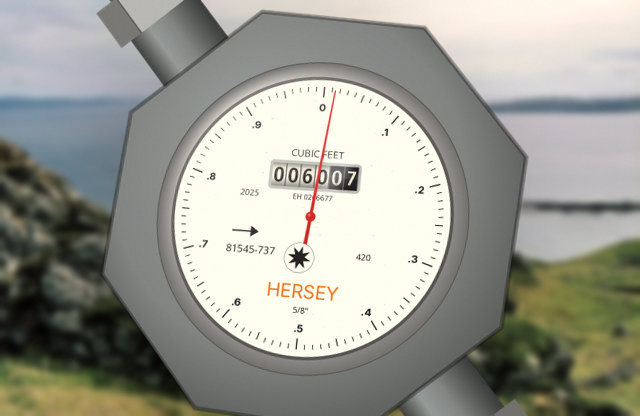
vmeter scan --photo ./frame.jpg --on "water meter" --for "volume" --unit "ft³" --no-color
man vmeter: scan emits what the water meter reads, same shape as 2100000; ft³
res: 6007.01; ft³
